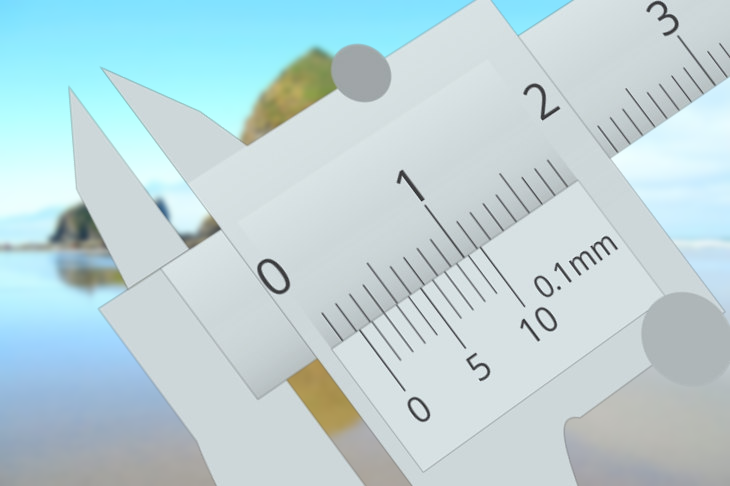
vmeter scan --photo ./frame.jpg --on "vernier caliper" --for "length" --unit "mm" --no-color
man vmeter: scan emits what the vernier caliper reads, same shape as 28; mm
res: 2.2; mm
